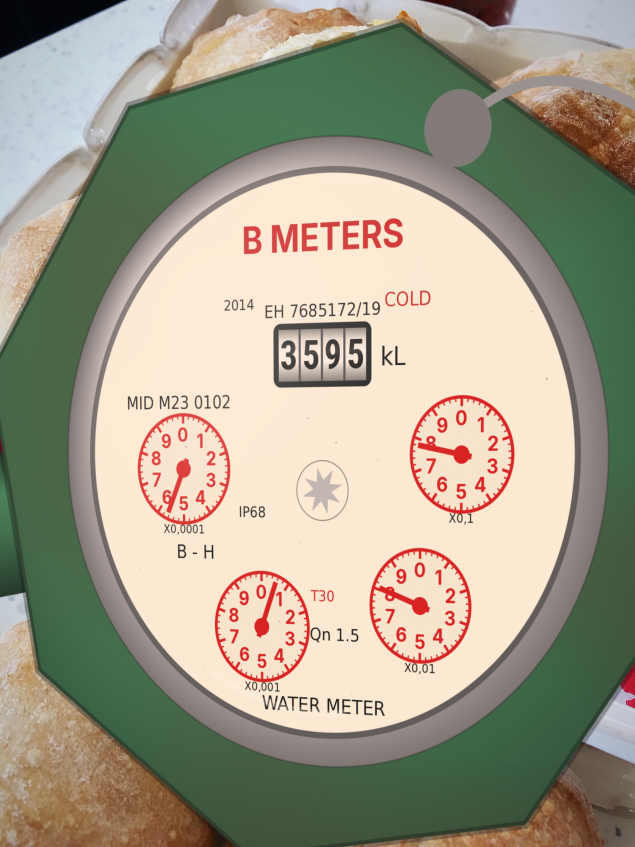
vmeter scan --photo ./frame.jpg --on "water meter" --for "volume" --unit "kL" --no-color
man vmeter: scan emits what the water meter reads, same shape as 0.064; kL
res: 3595.7805; kL
